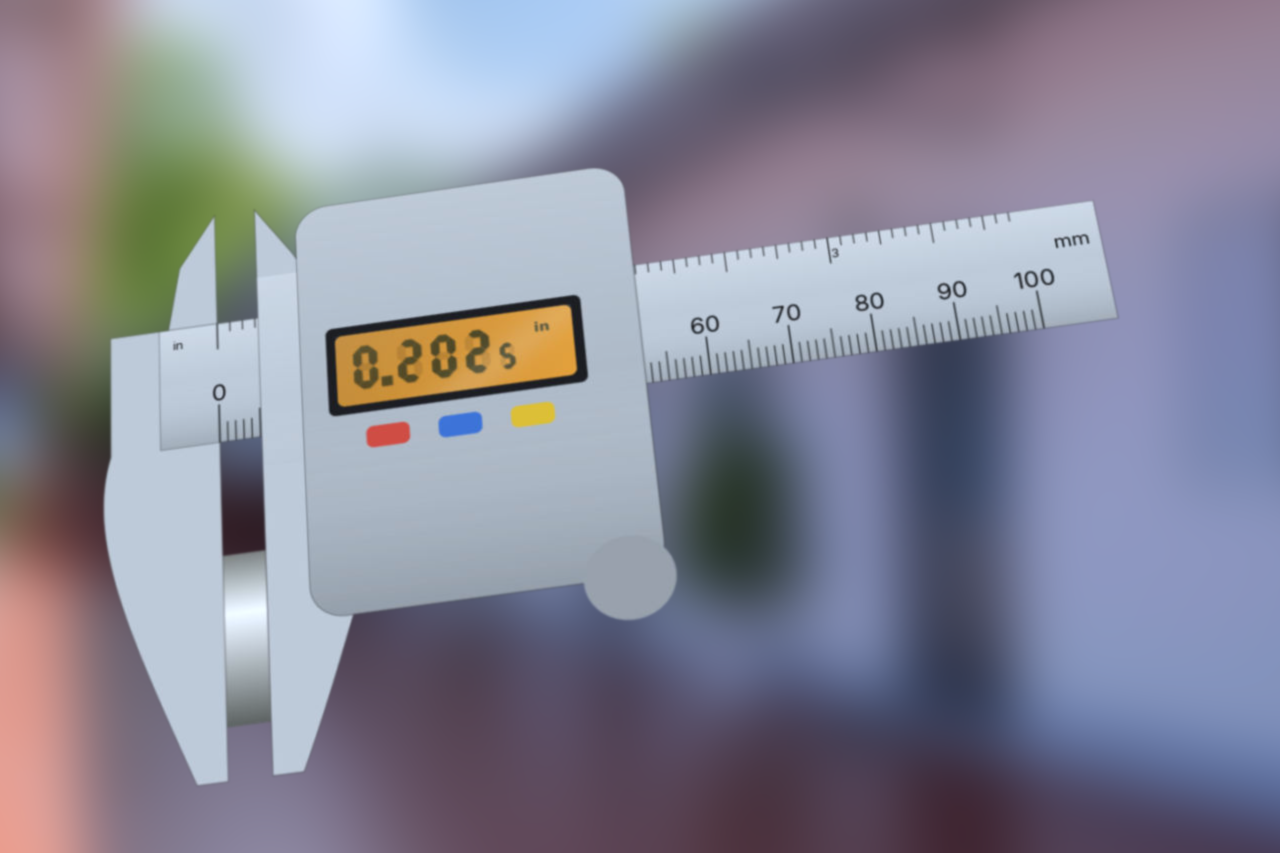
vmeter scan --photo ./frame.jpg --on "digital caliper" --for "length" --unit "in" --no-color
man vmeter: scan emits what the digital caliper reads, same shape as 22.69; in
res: 0.2025; in
